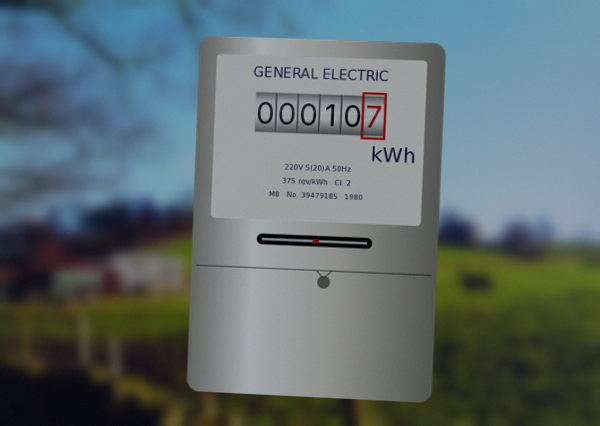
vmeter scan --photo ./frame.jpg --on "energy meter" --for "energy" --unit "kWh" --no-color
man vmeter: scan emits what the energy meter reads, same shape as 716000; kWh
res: 10.7; kWh
